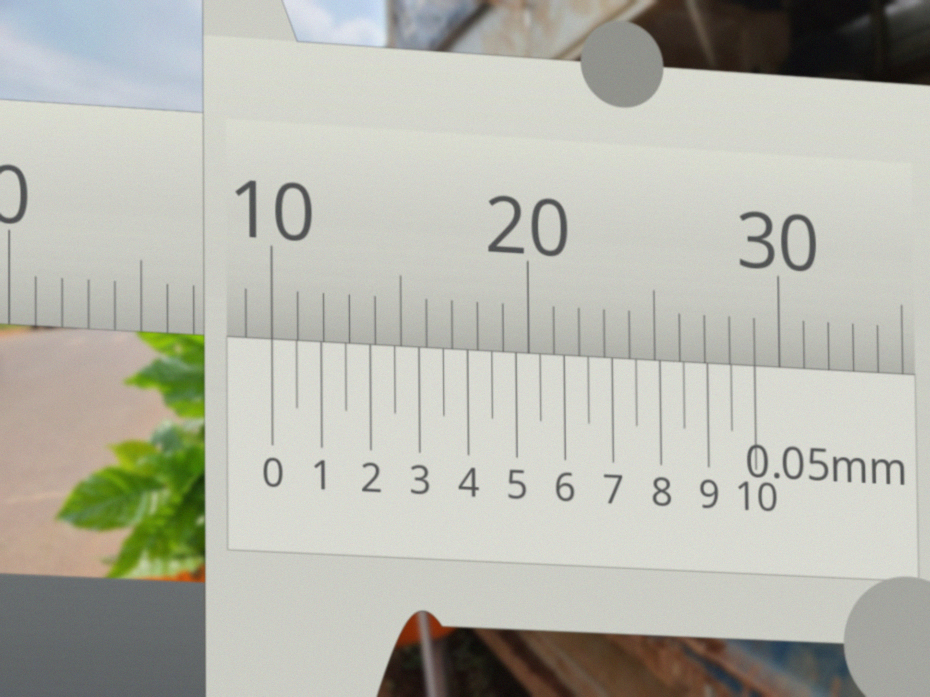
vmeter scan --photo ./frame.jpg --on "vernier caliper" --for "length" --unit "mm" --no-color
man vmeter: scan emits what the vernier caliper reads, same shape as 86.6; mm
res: 10.0; mm
